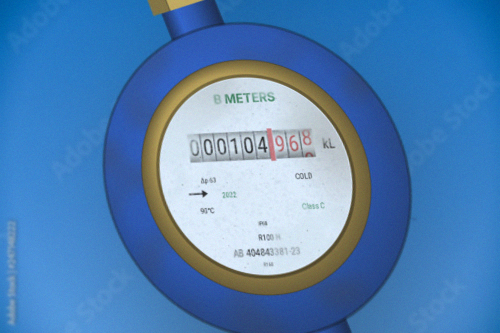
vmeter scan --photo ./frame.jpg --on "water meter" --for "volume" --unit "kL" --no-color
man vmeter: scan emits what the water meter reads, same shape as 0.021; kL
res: 104.968; kL
